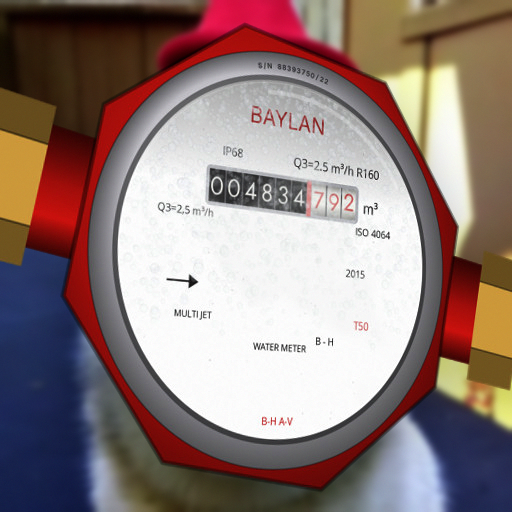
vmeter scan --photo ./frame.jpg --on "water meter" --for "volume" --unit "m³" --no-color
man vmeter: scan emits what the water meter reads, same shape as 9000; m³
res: 4834.792; m³
